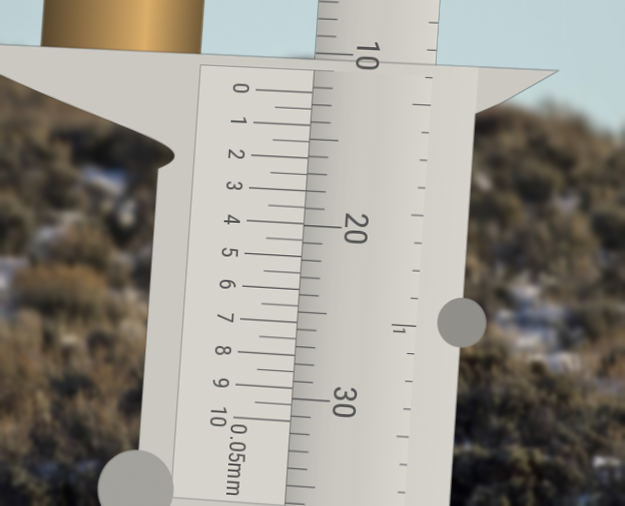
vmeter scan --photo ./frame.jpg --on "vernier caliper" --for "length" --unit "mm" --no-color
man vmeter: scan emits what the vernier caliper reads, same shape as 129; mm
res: 12.3; mm
